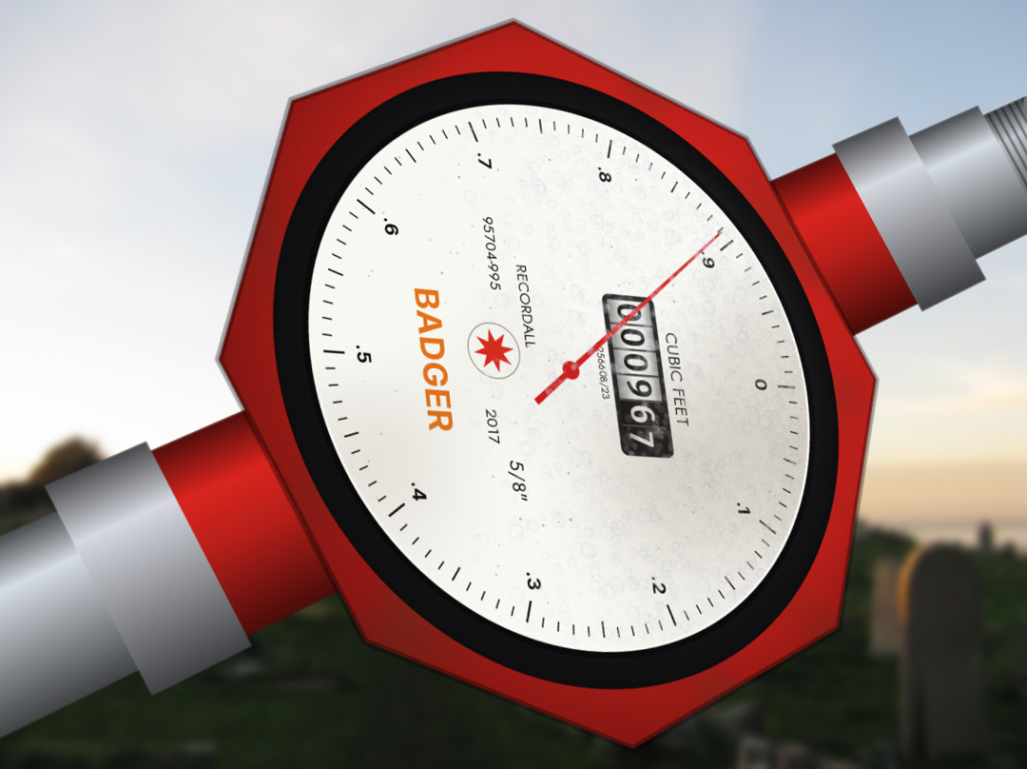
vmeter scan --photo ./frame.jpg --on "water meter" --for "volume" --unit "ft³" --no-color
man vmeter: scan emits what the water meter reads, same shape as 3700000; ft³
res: 966.89; ft³
